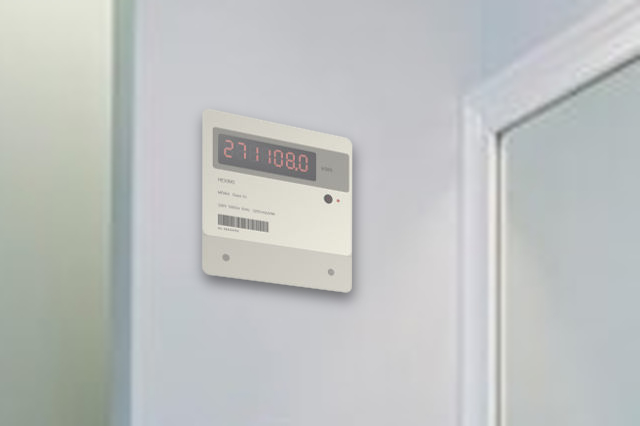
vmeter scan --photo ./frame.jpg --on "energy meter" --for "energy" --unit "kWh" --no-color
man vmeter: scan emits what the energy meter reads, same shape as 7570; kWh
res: 271108.0; kWh
